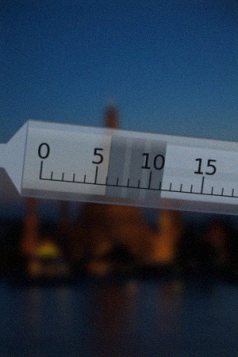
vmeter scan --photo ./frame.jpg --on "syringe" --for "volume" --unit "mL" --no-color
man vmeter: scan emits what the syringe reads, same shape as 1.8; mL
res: 6; mL
